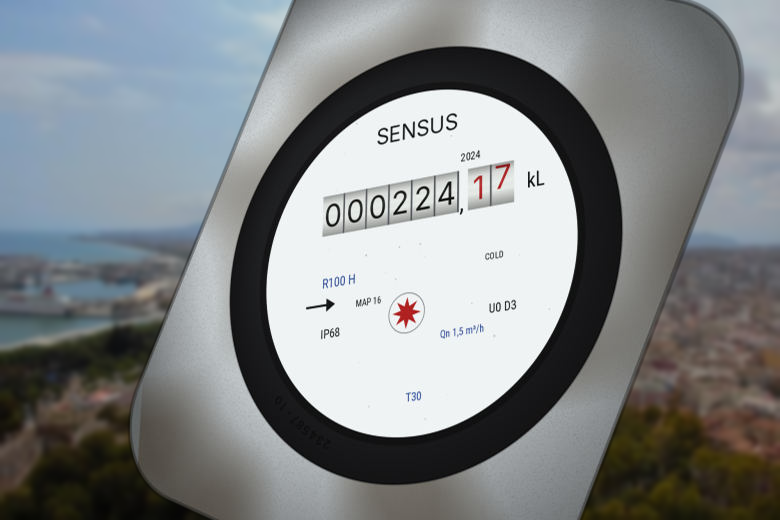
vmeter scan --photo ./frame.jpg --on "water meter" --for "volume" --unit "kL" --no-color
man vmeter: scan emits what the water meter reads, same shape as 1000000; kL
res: 224.17; kL
